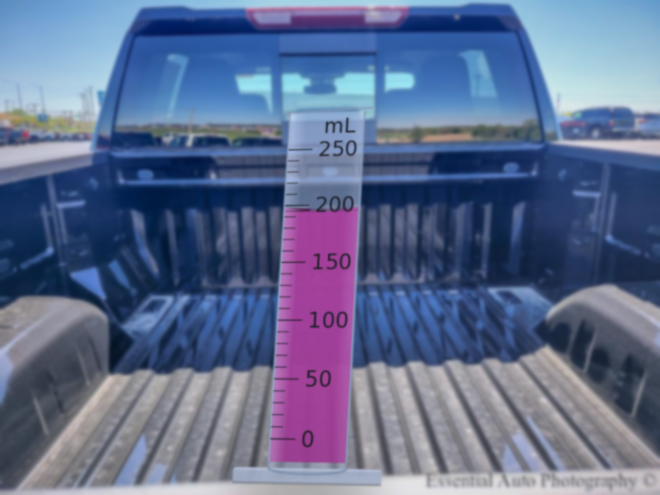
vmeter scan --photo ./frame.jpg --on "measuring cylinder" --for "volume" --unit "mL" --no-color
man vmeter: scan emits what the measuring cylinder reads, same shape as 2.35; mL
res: 195; mL
